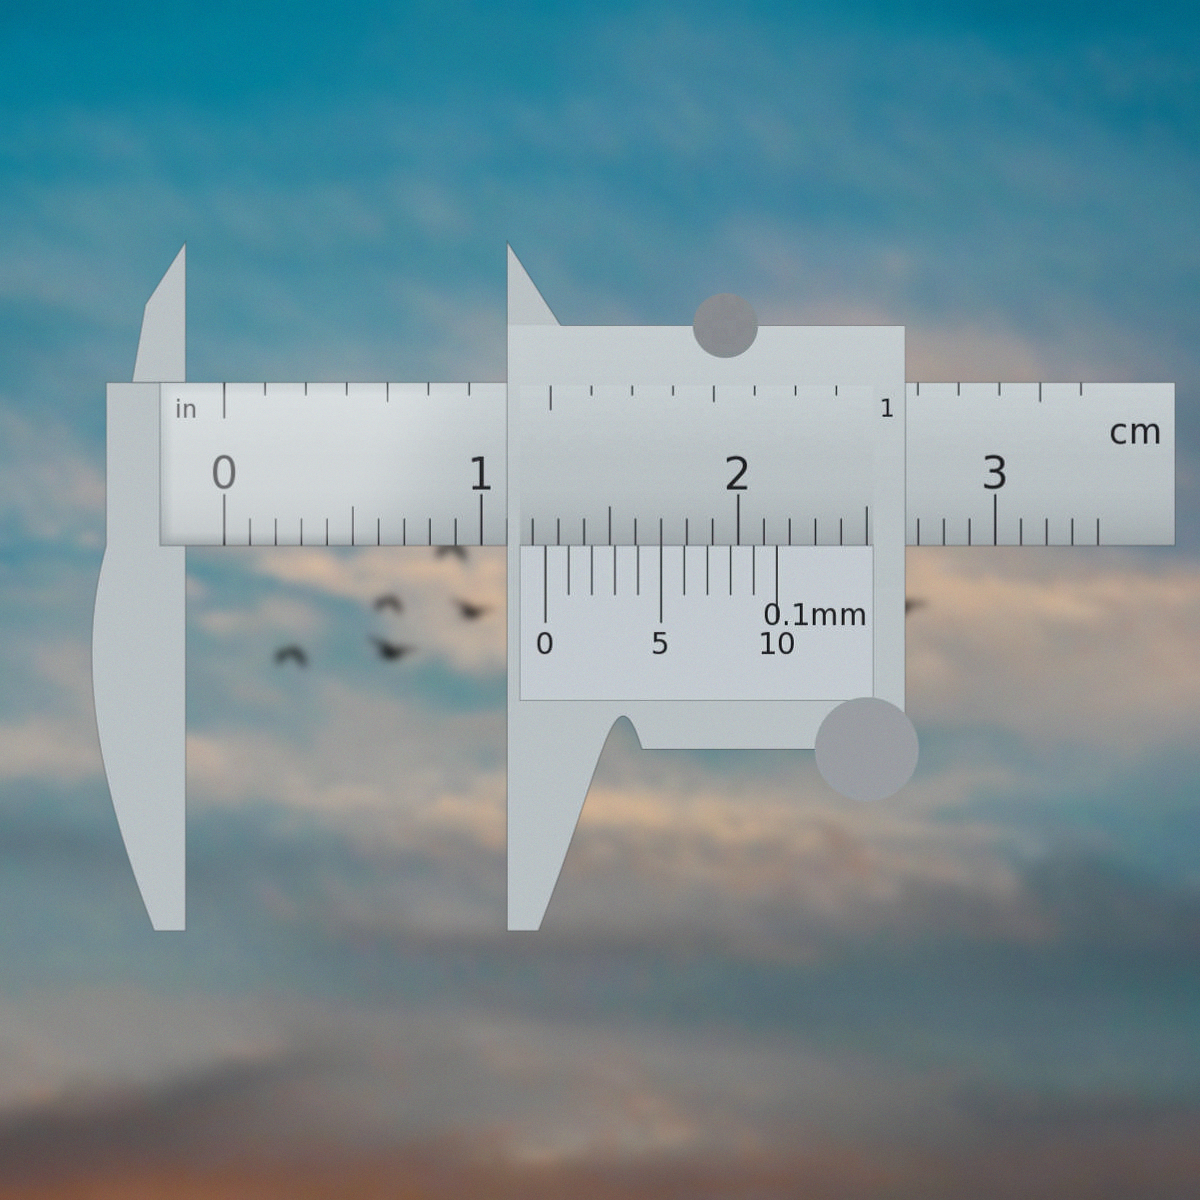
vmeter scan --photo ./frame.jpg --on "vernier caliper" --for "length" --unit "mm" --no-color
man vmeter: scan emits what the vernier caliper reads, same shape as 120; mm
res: 12.5; mm
